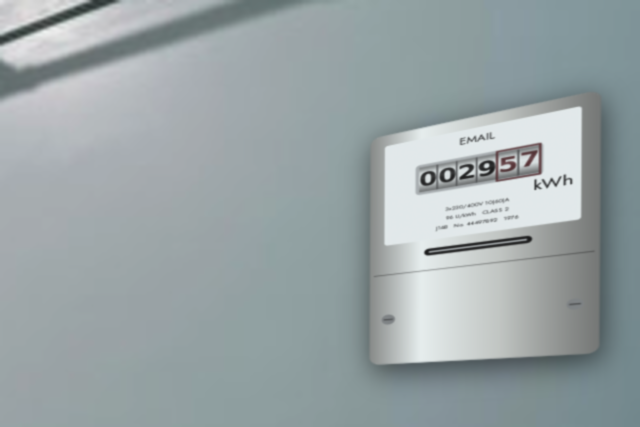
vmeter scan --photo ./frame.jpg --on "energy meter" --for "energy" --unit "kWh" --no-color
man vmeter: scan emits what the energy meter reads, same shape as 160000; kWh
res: 29.57; kWh
